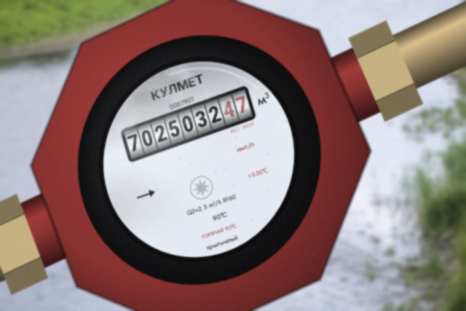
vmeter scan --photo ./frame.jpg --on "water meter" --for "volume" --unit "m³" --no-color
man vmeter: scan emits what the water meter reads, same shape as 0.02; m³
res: 7025032.47; m³
